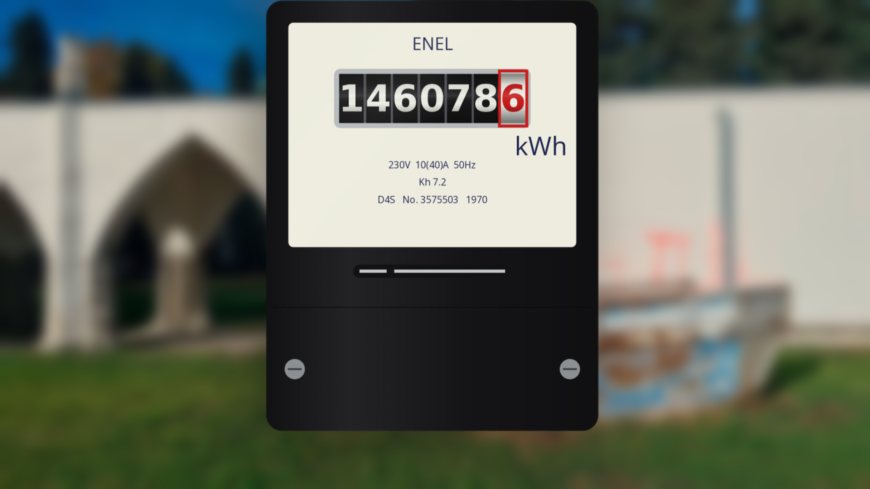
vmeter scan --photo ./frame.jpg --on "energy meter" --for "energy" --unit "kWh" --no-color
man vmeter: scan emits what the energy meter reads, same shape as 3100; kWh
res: 146078.6; kWh
